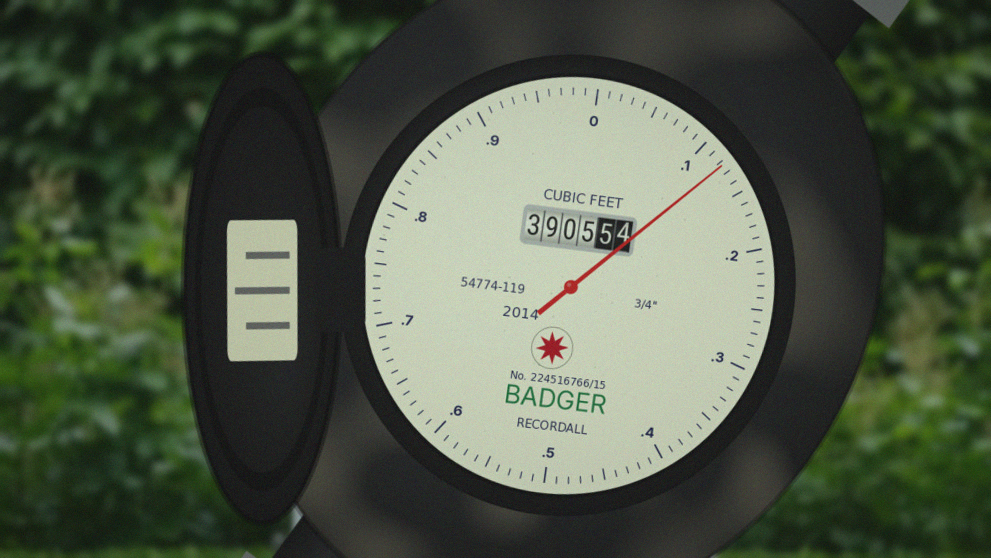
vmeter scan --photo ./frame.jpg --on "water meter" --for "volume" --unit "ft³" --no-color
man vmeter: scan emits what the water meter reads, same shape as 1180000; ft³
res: 390554.12; ft³
